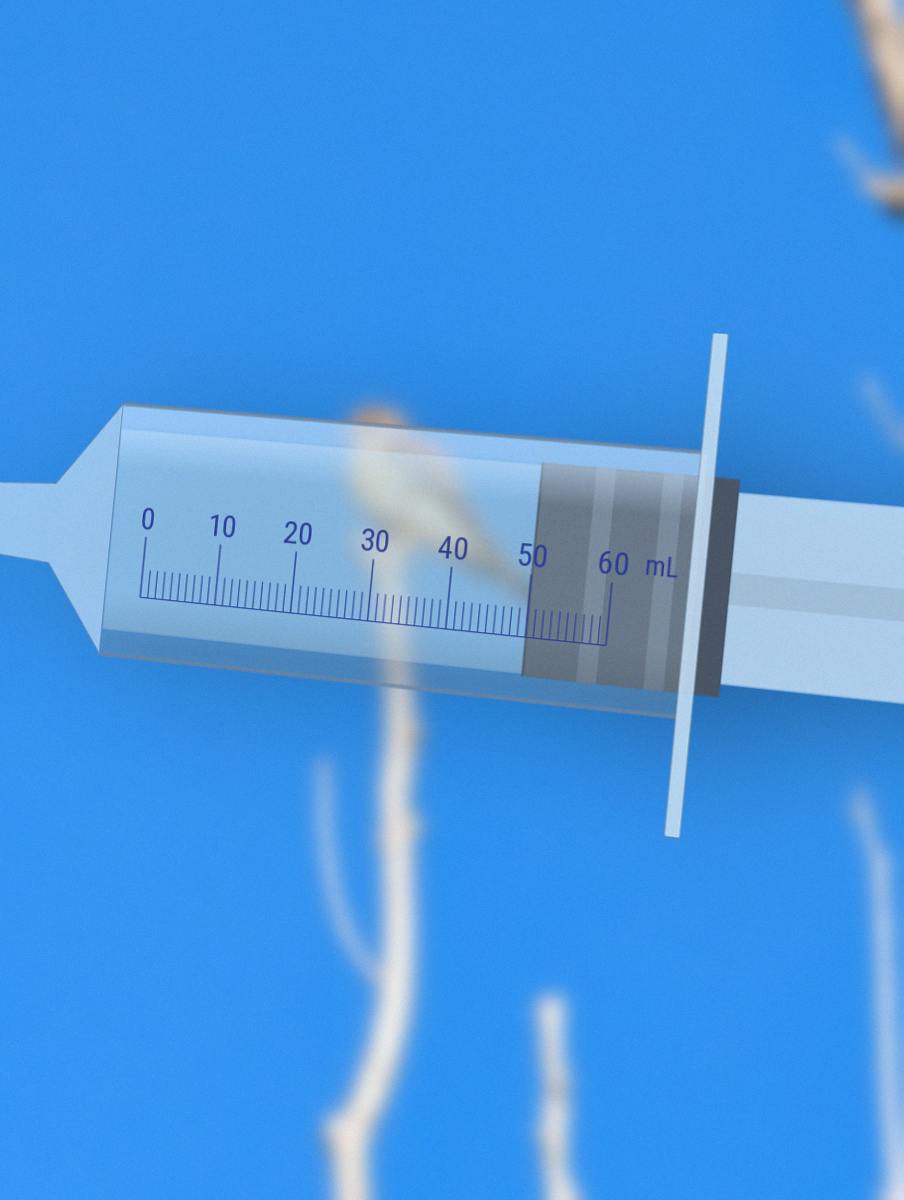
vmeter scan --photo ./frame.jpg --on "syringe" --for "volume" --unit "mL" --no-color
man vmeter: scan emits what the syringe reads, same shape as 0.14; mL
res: 50; mL
